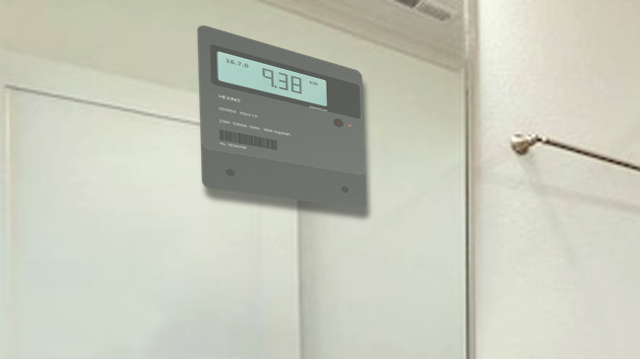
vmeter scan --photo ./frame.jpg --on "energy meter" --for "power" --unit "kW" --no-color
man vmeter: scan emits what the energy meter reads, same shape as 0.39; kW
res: 9.38; kW
